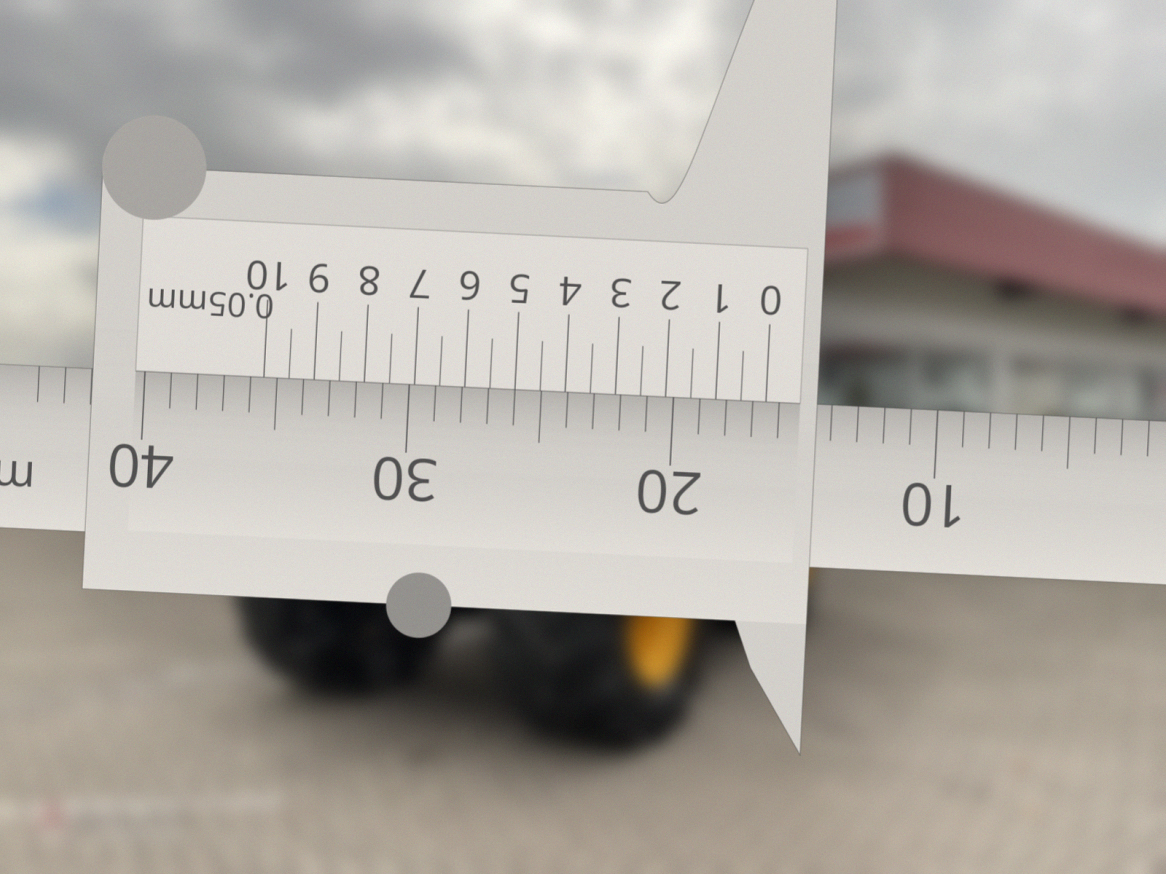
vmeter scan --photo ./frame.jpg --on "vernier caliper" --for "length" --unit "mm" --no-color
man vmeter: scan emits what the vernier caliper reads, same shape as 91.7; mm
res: 16.50; mm
